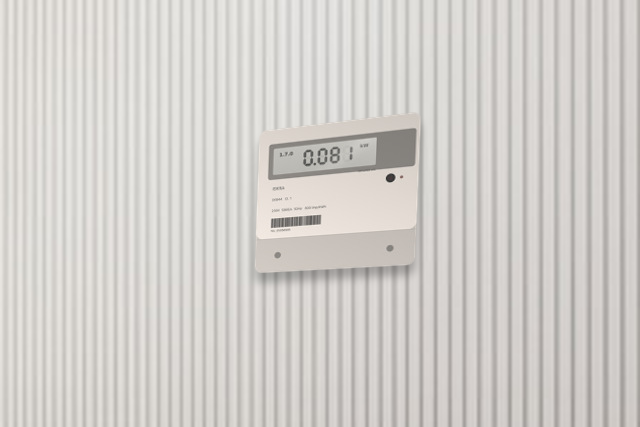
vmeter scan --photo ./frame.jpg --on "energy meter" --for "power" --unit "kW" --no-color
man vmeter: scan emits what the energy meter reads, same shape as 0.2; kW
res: 0.081; kW
